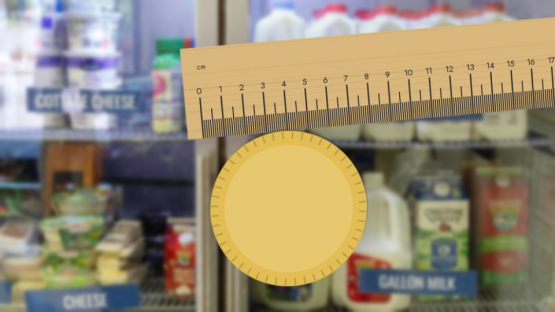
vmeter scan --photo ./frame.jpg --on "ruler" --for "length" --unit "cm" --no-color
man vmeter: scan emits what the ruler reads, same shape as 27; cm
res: 7.5; cm
